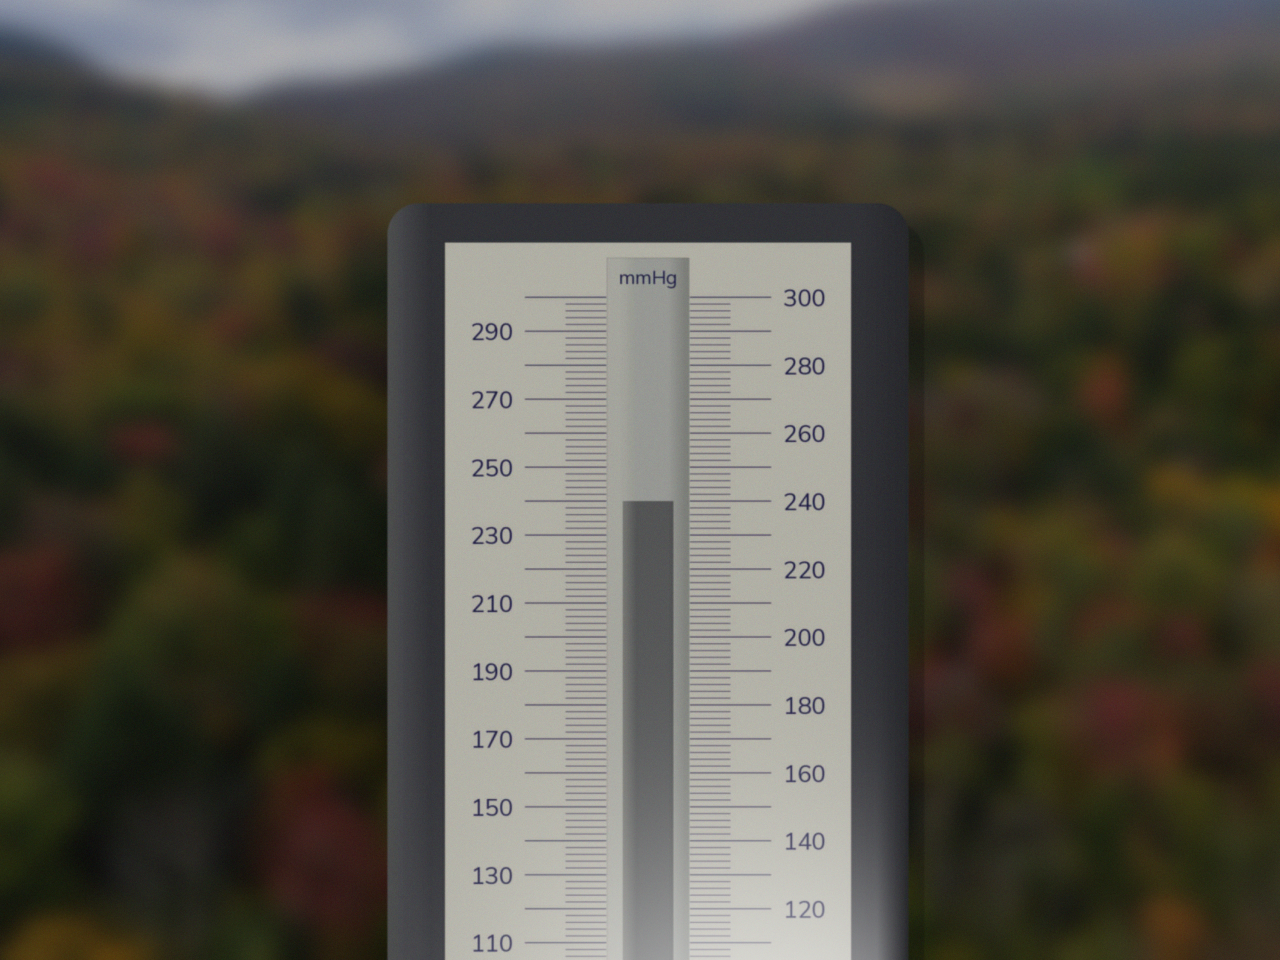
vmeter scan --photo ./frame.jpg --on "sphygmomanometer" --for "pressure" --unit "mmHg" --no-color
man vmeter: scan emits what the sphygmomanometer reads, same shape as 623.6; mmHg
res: 240; mmHg
